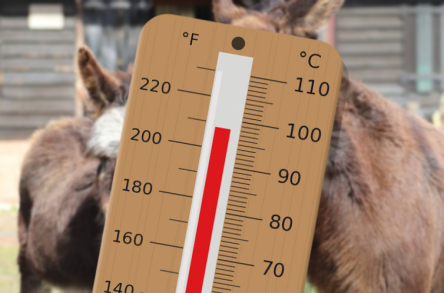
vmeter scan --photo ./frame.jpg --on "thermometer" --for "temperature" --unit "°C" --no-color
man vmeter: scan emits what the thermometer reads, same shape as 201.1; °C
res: 98; °C
